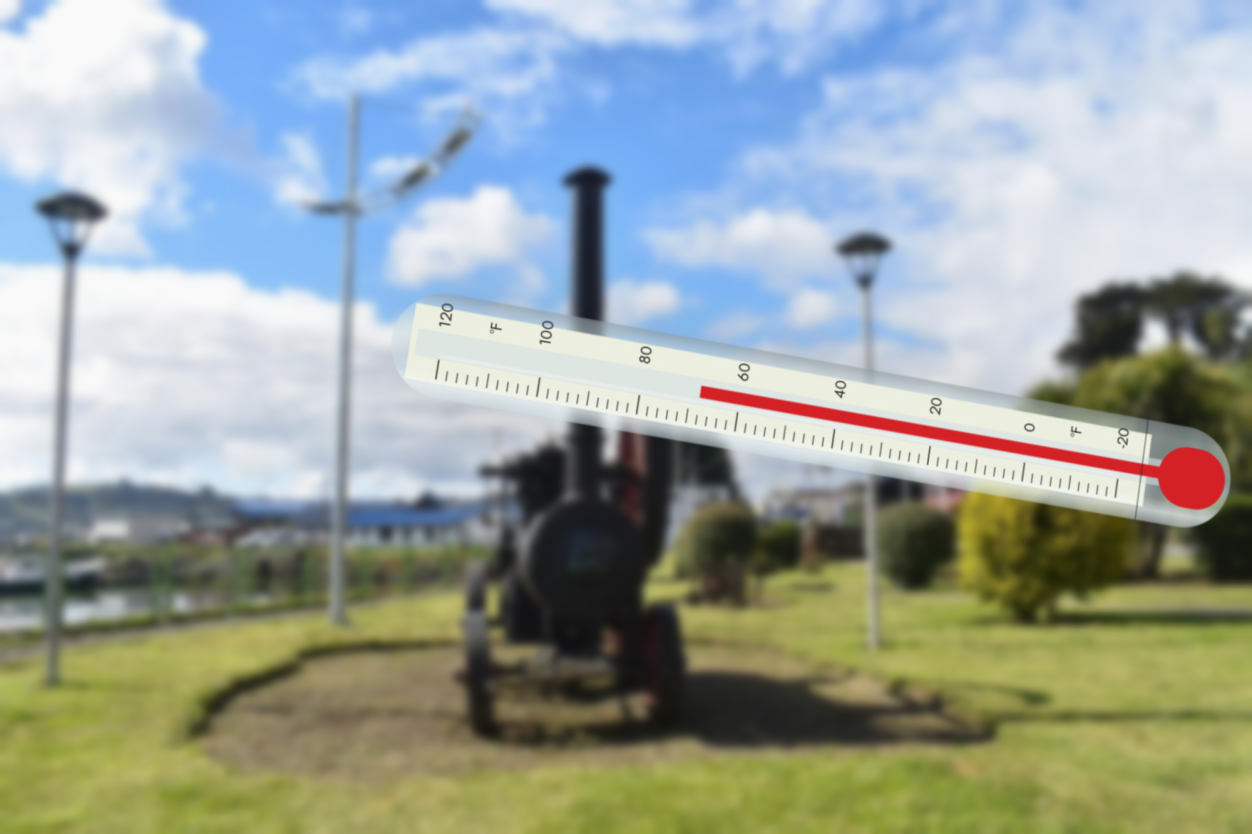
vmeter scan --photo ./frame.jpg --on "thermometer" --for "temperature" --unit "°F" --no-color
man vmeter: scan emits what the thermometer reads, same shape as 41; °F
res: 68; °F
